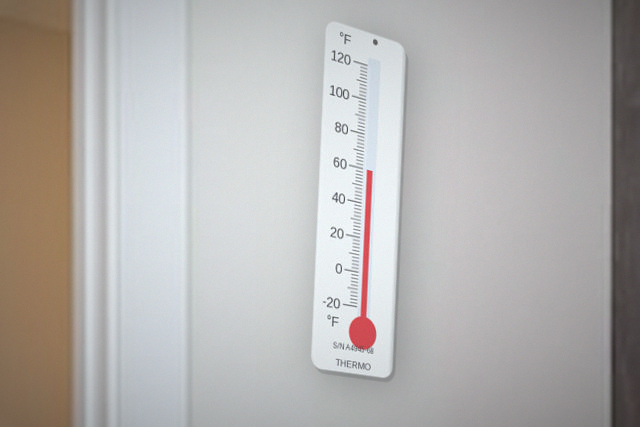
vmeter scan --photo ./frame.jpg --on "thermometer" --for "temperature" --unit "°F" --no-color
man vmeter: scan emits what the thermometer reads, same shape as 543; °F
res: 60; °F
